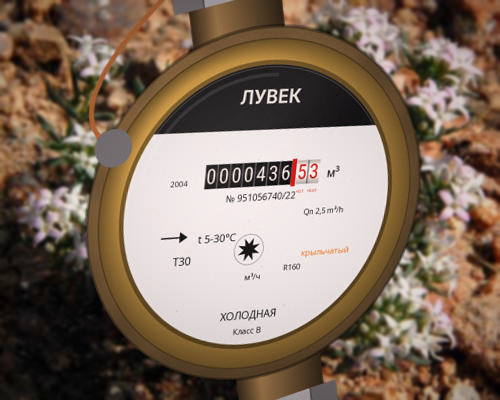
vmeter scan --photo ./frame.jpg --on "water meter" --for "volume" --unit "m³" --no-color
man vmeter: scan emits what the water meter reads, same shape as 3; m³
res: 436.53; m³
